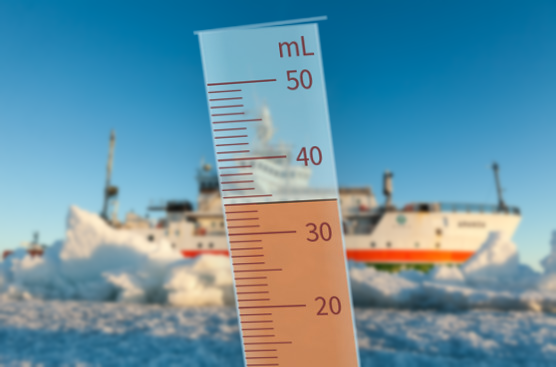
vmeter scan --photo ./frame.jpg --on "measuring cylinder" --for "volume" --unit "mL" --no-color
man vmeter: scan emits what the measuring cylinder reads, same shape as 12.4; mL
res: 34; mL
